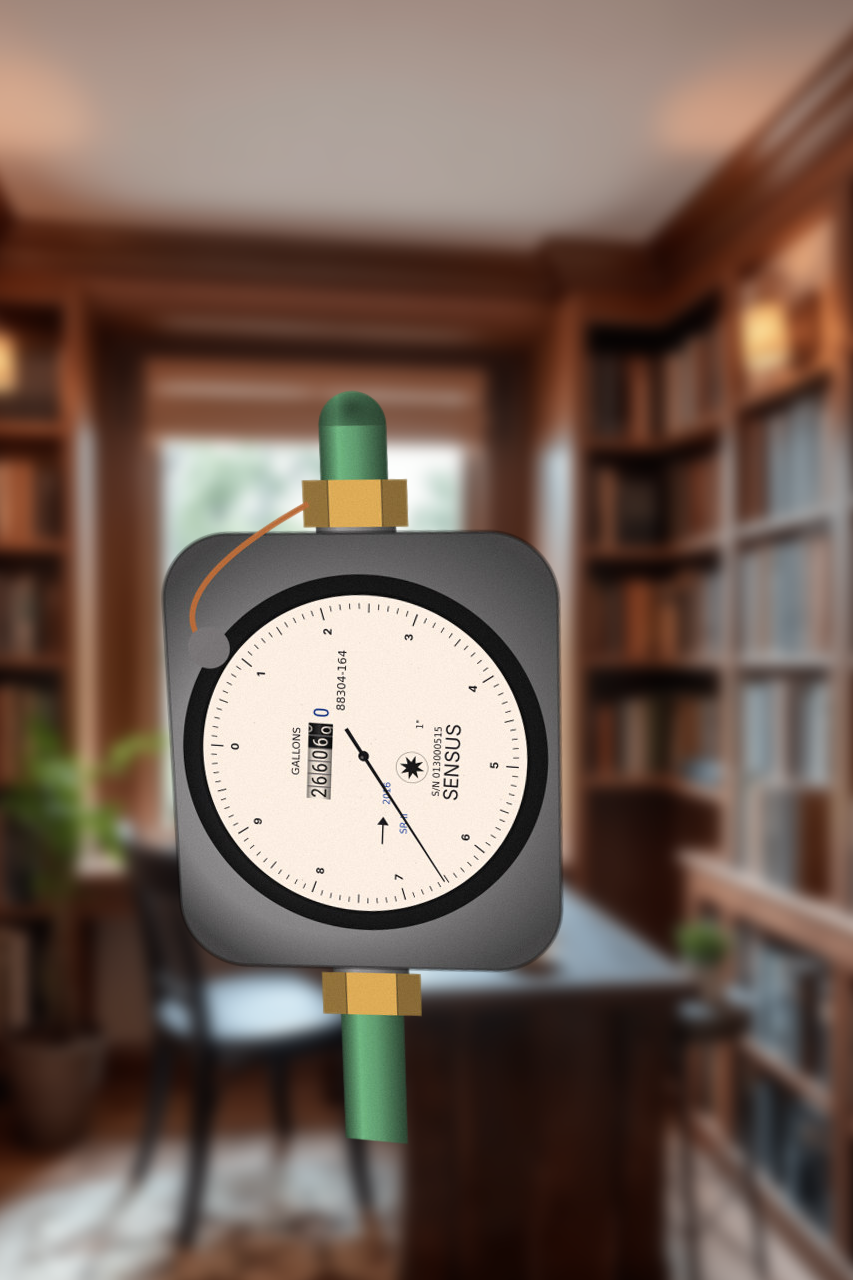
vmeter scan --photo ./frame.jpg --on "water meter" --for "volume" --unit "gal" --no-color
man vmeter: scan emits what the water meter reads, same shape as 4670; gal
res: 2660686.5; gal
